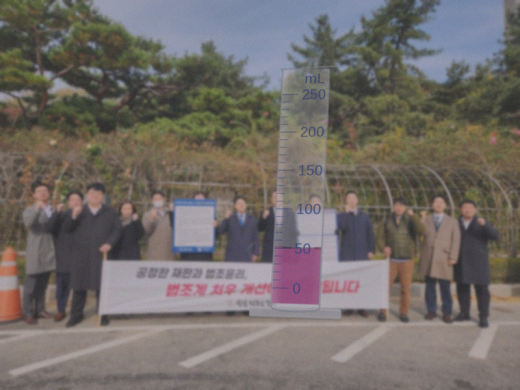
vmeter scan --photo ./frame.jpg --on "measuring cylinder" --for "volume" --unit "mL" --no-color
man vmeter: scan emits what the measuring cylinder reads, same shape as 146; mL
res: 50; mL
